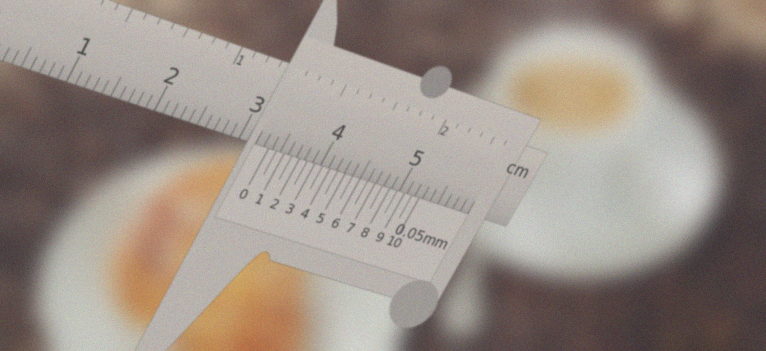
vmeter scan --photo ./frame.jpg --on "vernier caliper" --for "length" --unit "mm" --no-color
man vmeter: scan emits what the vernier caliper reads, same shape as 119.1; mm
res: 33.6; mm
